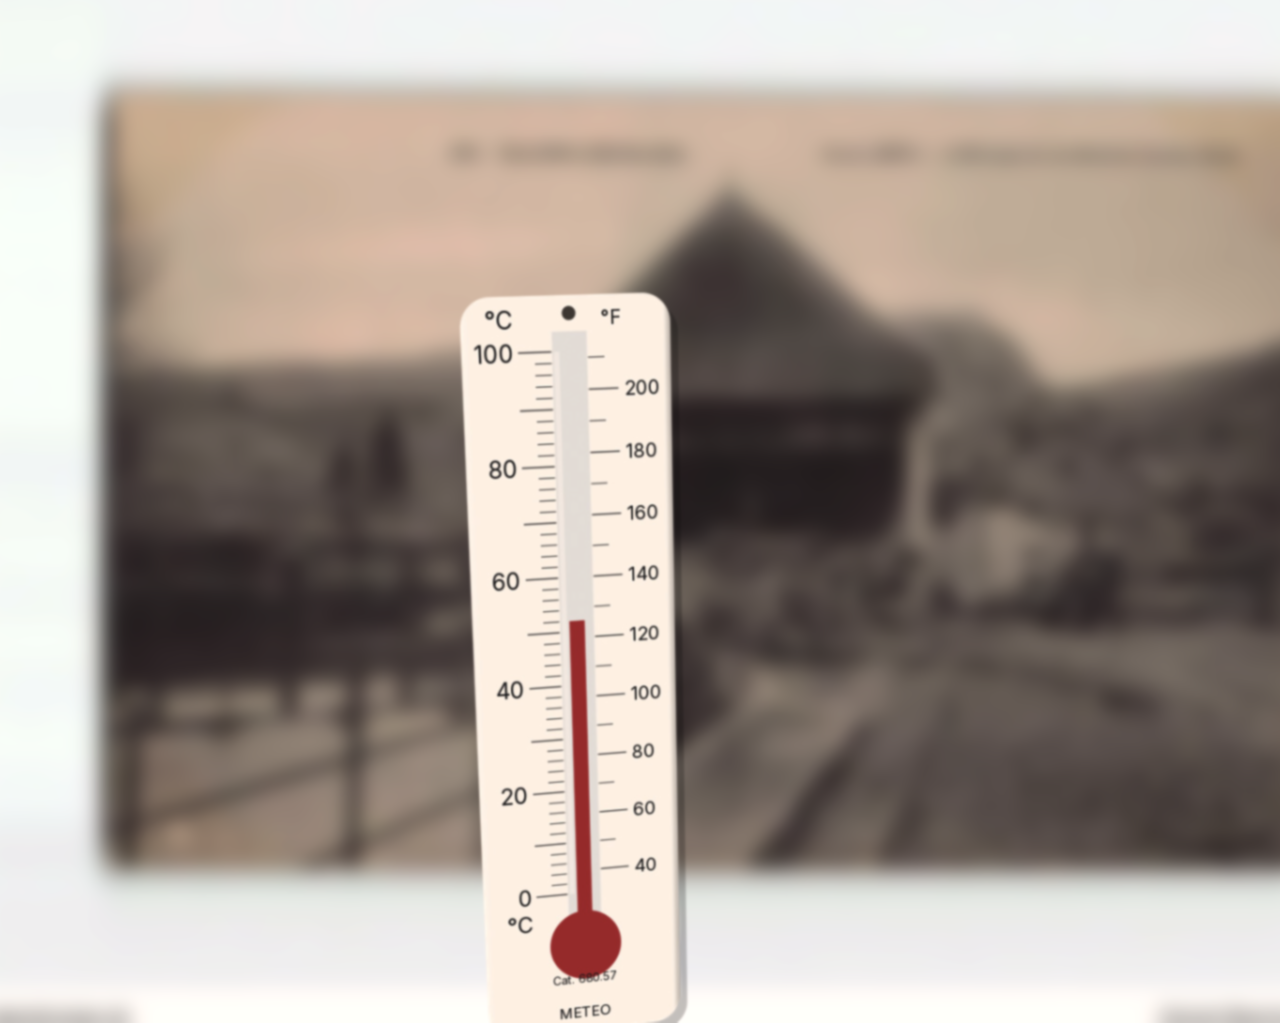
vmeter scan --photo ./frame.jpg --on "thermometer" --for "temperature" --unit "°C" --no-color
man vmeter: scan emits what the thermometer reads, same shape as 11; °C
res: 52; °C
